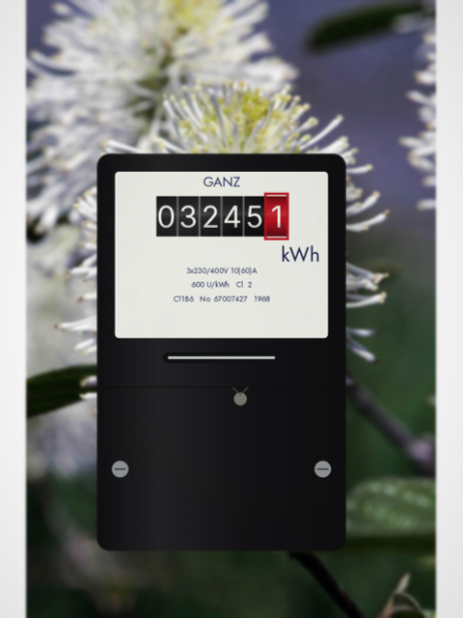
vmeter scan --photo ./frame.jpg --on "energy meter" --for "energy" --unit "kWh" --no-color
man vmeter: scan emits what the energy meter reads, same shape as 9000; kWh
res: 3245.1; kWh
